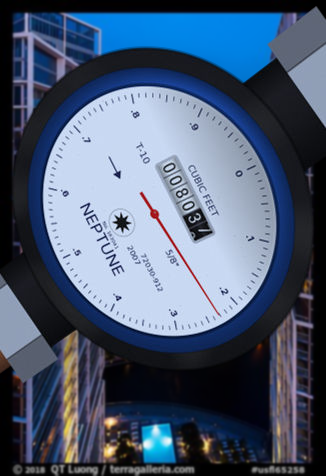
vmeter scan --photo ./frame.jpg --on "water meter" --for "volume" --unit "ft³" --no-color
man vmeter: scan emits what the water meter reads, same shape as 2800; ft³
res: 8037.23; ft³
